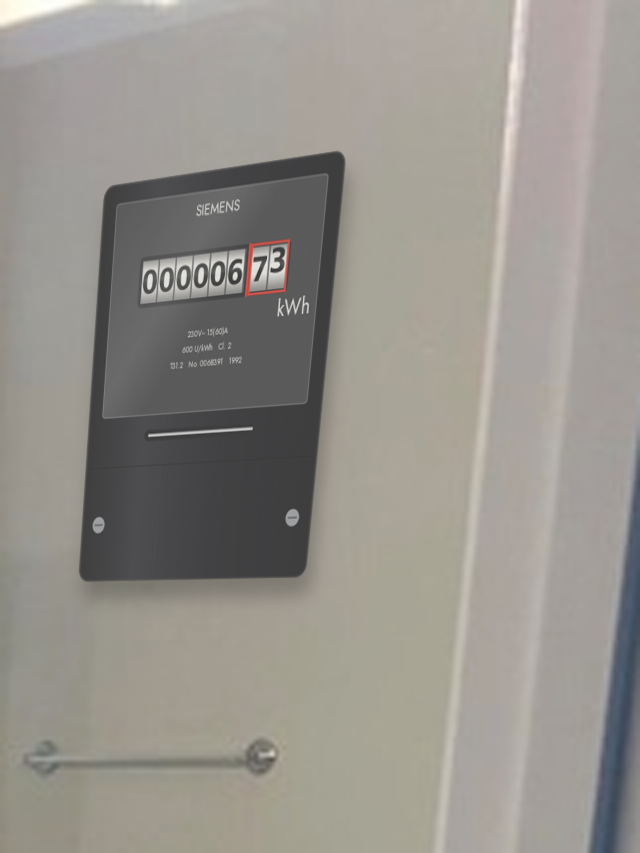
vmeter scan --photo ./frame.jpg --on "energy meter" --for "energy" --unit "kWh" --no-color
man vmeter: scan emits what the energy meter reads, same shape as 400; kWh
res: 6.73; kWh
